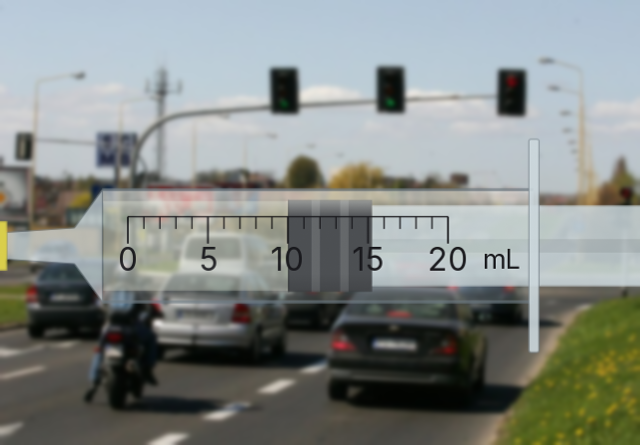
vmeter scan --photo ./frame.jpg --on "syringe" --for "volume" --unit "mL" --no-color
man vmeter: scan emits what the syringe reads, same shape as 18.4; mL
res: 10; mL
